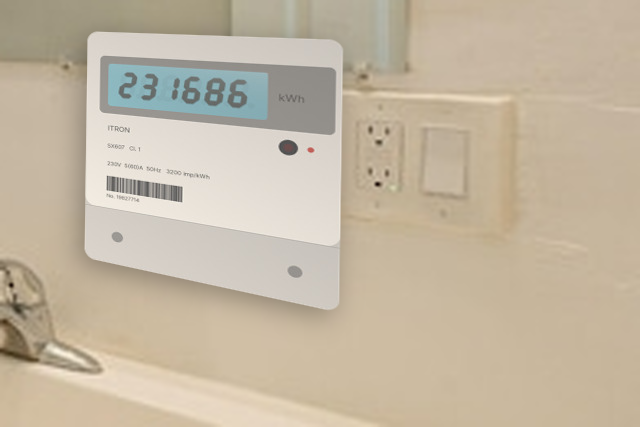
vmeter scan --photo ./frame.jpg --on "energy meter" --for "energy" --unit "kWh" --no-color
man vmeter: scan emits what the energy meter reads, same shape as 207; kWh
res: 231686; kWh
